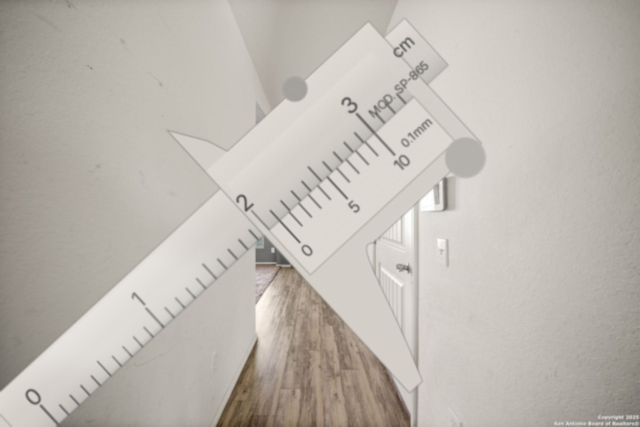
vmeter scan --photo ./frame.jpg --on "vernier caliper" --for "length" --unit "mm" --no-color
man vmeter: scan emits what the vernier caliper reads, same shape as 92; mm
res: 21.0; mm
